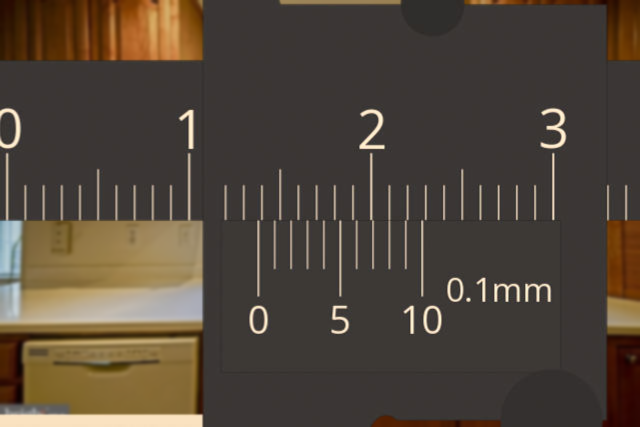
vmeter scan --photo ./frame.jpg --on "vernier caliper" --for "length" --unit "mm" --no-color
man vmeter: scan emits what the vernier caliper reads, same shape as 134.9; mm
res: 13.8; mm
